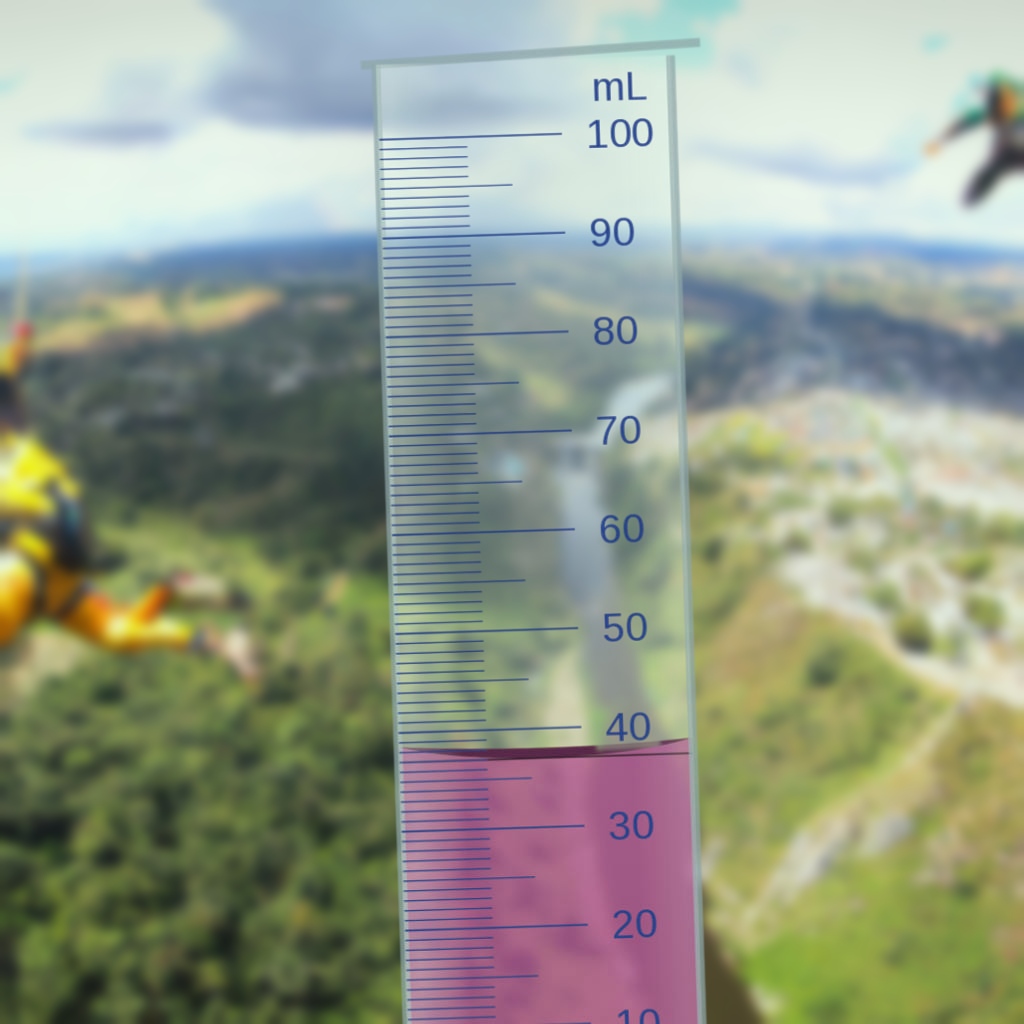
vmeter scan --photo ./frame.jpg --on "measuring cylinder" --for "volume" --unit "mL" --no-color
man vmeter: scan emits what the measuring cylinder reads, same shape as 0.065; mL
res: 37; mL
